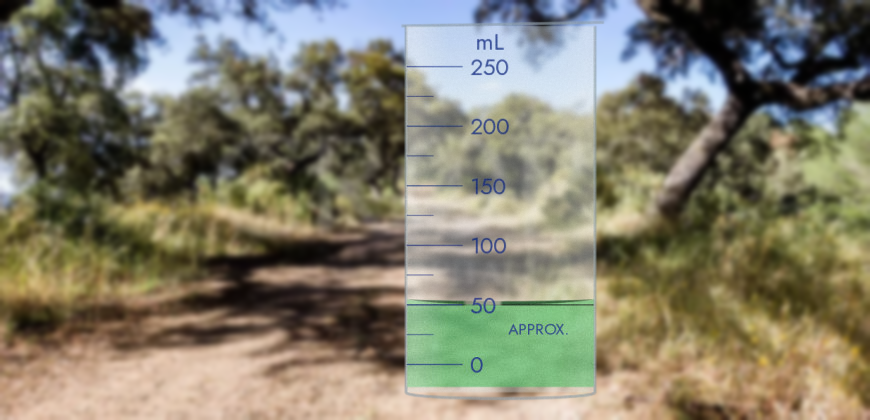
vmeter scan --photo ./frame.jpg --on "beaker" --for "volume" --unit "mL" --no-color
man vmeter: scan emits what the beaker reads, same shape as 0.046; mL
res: 50; mL
